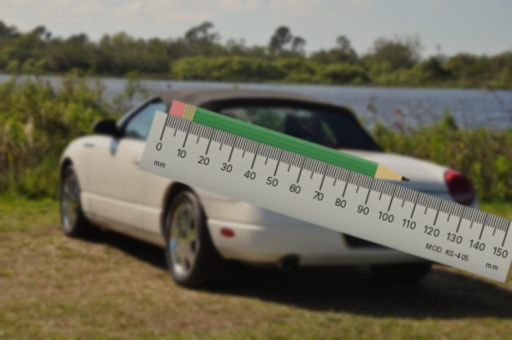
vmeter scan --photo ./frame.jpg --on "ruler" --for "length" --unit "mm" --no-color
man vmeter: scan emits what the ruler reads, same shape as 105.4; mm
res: 105; mm
